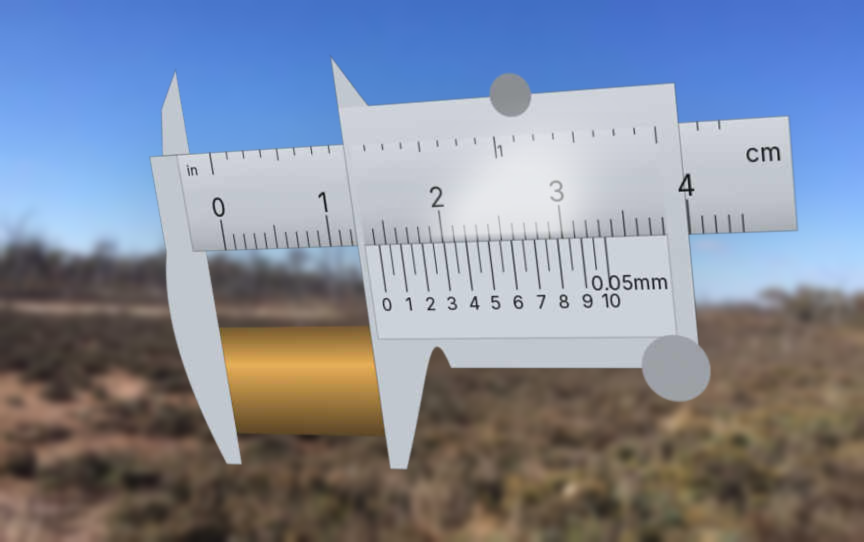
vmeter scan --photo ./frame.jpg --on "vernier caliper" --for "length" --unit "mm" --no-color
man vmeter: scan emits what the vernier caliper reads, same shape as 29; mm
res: 14.4; mm
